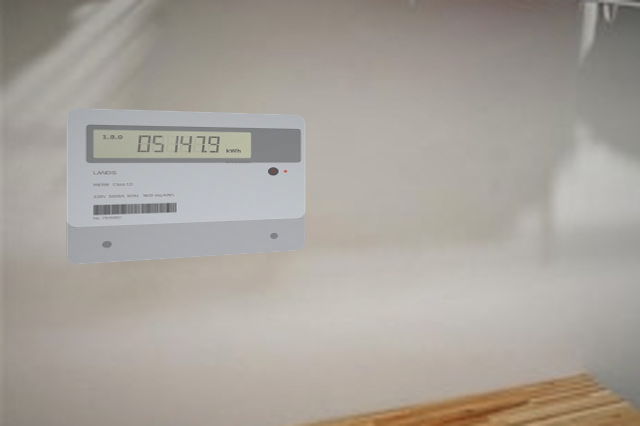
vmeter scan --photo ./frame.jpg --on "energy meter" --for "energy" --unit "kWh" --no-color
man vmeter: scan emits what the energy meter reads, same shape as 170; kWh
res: 5147.9; kWh
